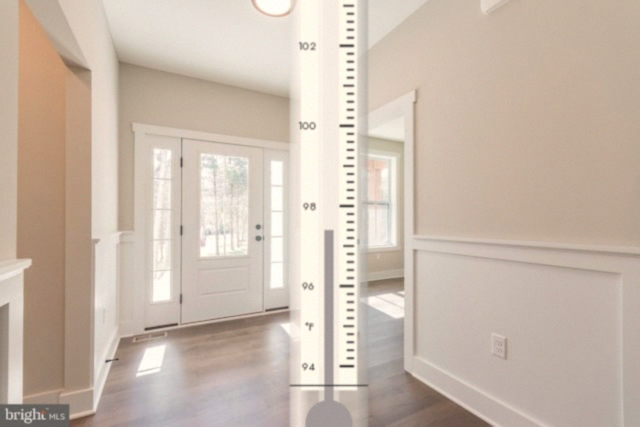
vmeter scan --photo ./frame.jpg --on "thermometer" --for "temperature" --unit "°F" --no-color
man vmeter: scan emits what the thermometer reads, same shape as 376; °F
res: 97.4; °F
